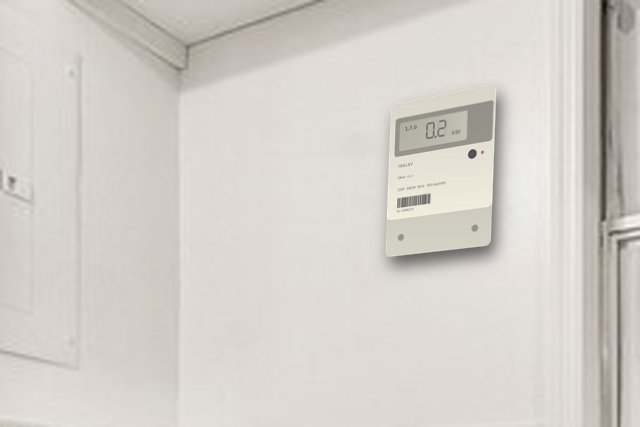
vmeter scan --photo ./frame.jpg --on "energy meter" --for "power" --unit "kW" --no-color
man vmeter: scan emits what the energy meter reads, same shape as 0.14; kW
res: 0.2; kW
